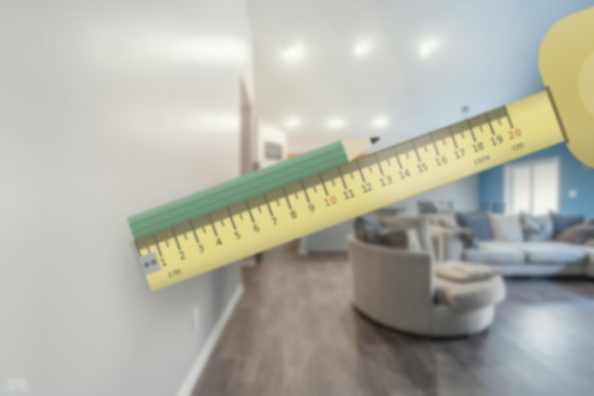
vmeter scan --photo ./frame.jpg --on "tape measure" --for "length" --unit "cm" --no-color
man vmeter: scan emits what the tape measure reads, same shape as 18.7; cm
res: 13.5; cm
